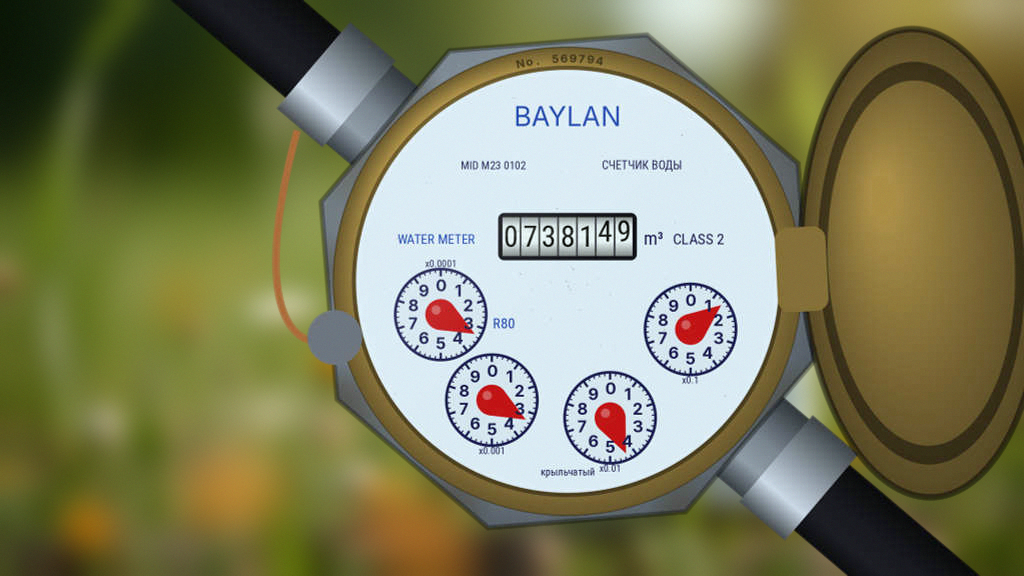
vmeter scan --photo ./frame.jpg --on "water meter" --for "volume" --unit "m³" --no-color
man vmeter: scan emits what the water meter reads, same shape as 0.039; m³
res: 738149.1433; m³
